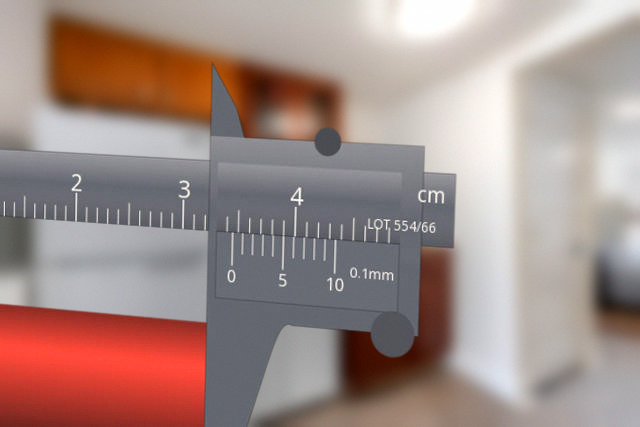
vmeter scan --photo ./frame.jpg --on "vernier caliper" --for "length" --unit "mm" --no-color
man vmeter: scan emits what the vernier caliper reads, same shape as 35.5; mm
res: 34.5; mm
